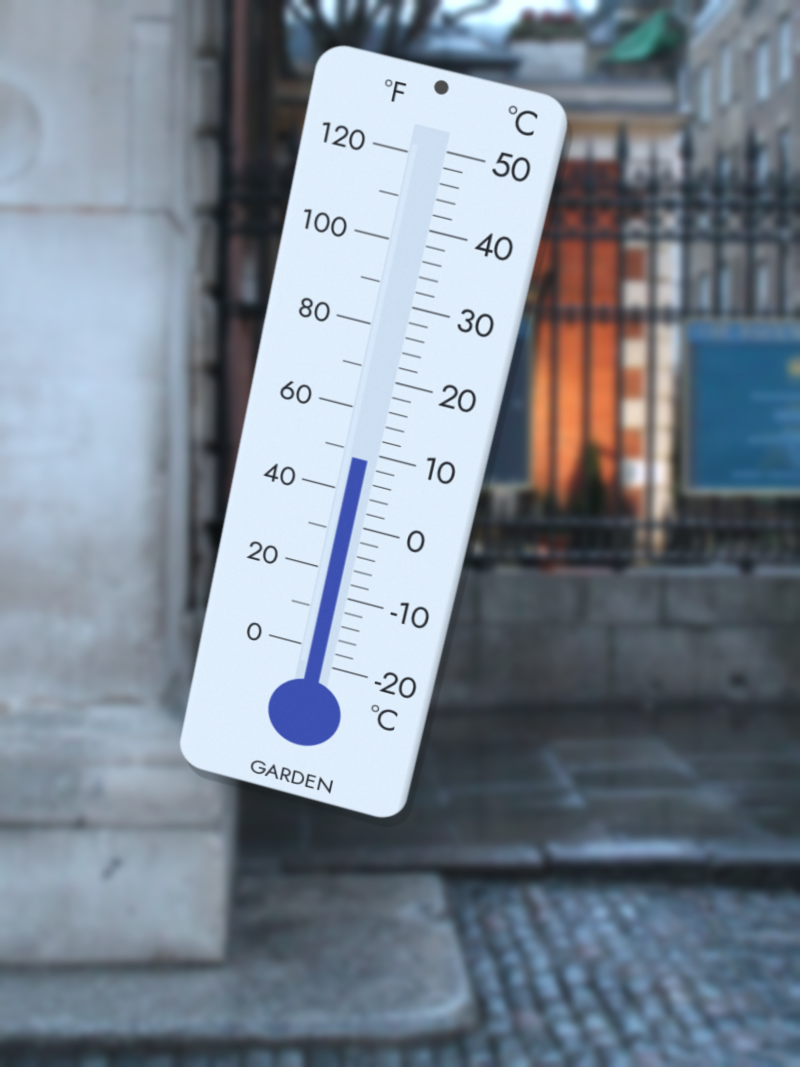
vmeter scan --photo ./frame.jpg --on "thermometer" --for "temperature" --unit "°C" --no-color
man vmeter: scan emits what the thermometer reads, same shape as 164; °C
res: 9; °C
